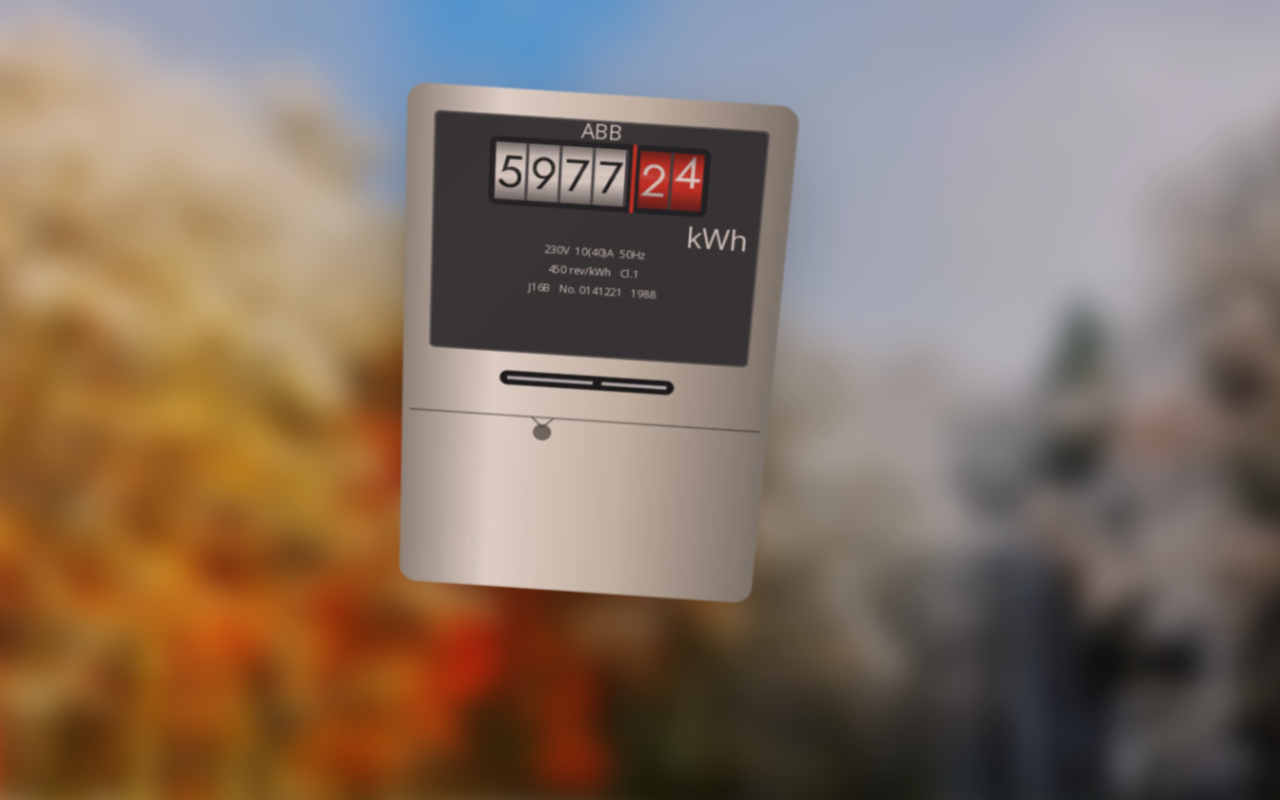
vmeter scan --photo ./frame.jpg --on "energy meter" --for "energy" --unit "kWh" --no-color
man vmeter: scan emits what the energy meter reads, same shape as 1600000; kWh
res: 5977.24; kWh
